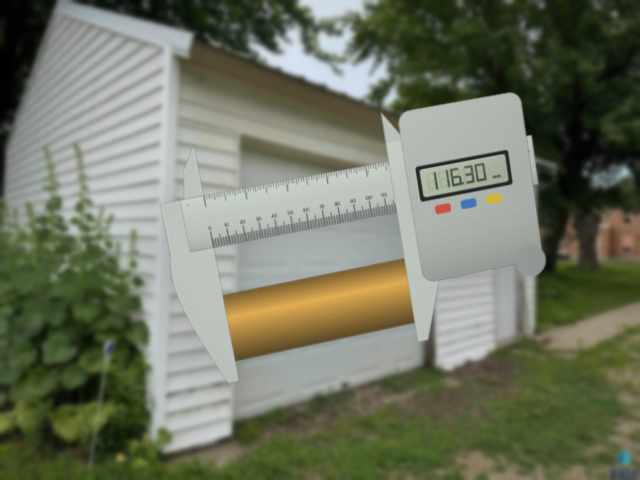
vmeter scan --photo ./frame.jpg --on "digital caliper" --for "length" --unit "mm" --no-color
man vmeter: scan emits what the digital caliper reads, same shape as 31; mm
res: 116.30; mm
